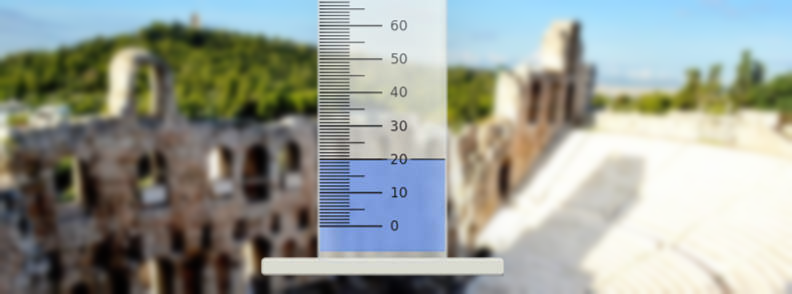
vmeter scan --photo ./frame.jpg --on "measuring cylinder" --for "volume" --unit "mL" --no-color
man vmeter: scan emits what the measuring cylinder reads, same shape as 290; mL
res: 20; mL
